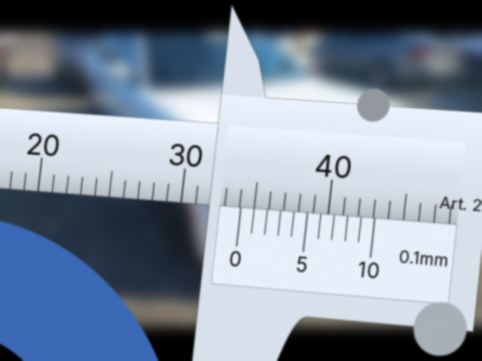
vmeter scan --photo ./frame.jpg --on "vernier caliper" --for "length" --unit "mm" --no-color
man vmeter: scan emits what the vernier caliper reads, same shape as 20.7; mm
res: 34.1; mm
